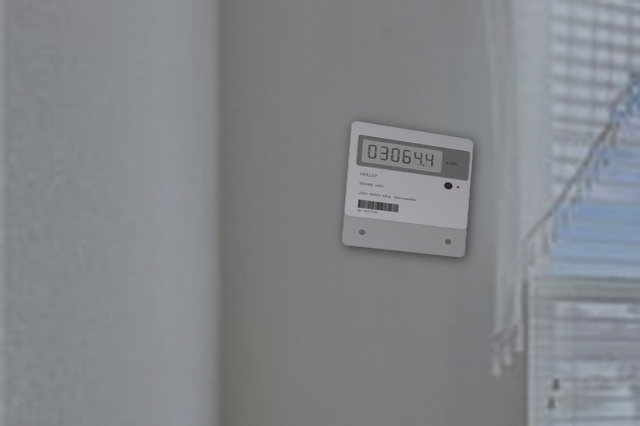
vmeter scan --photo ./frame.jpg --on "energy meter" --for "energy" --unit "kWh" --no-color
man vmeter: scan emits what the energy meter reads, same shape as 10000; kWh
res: 3064.4; kWh
